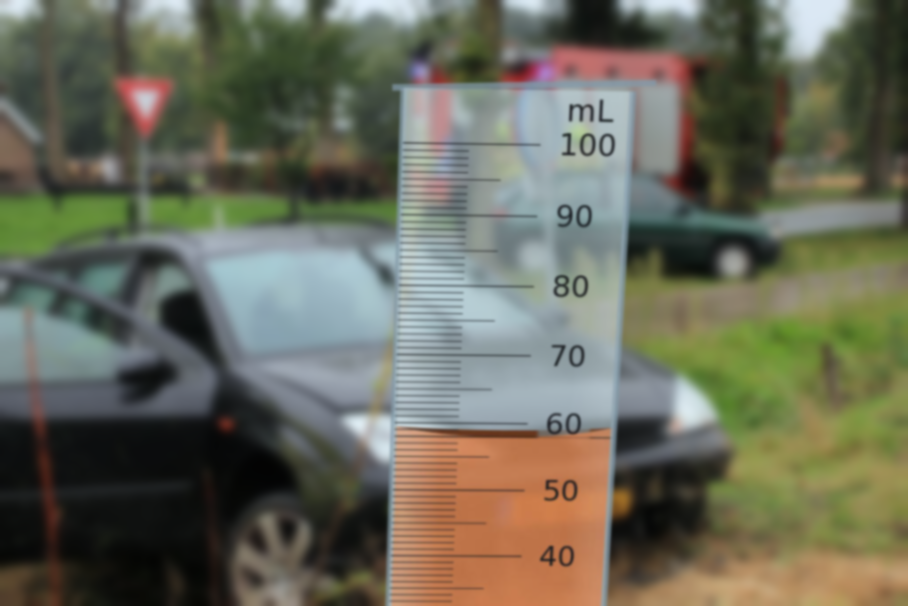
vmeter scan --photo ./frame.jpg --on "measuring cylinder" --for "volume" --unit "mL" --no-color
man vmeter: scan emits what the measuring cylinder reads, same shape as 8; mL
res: 58; mL
